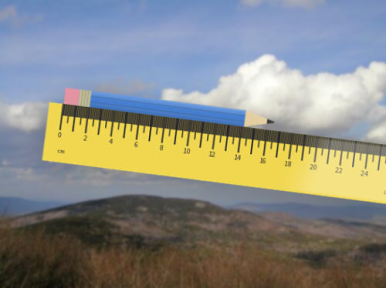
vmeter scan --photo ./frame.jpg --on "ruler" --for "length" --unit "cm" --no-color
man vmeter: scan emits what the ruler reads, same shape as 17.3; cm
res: 16.5; cm
